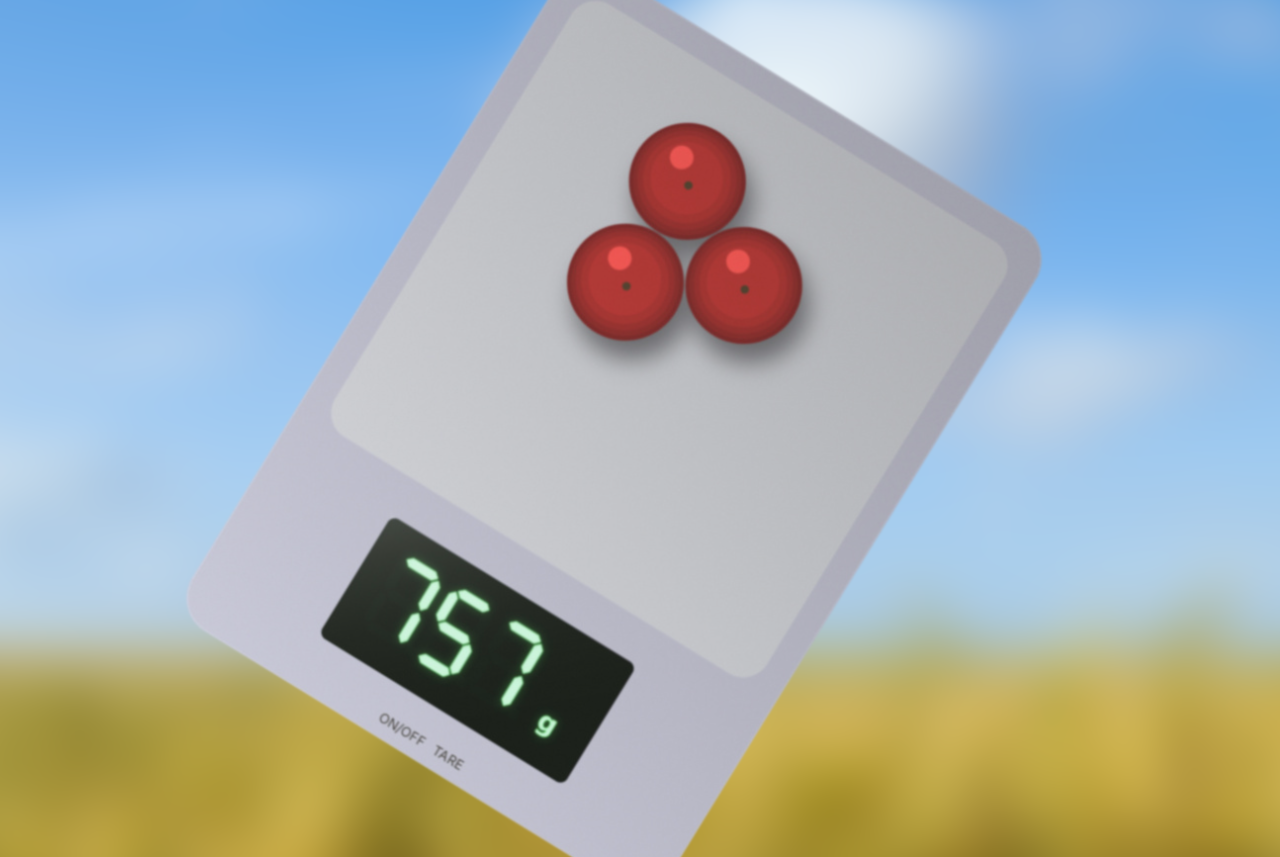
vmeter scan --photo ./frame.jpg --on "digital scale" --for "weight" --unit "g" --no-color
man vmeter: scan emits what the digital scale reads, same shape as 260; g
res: 757; g
